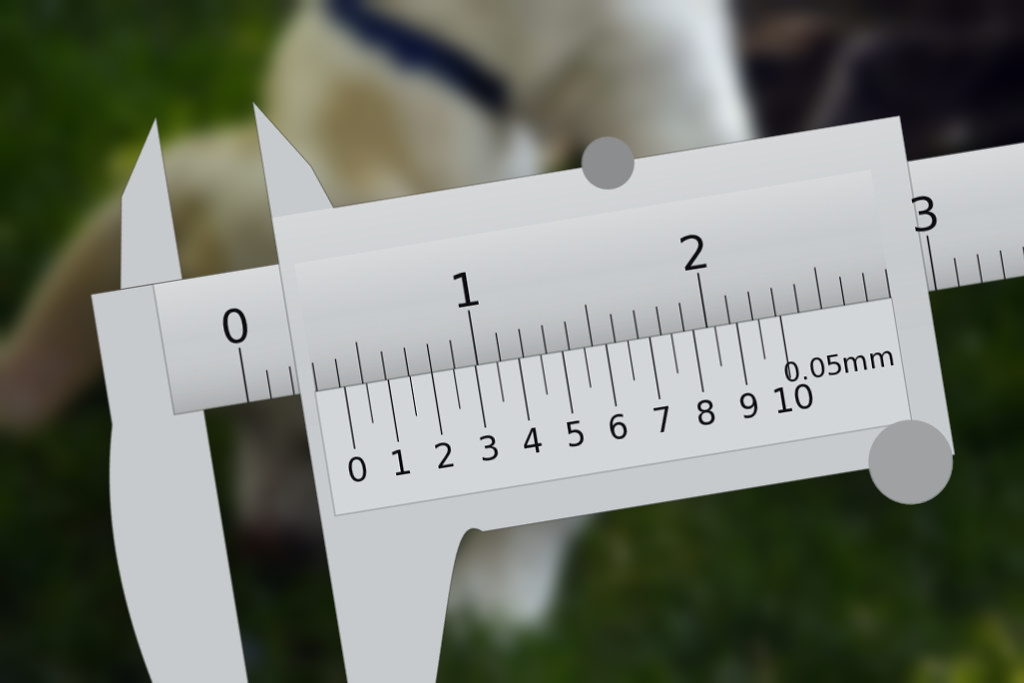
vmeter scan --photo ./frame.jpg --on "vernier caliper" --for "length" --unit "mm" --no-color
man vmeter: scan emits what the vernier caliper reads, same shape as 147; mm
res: 4.20; mm
